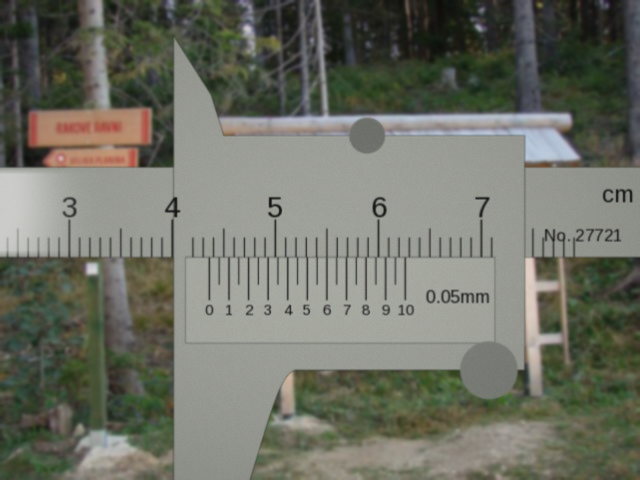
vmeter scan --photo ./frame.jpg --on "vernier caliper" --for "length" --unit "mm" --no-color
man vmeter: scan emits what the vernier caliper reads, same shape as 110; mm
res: 43.6; mm
